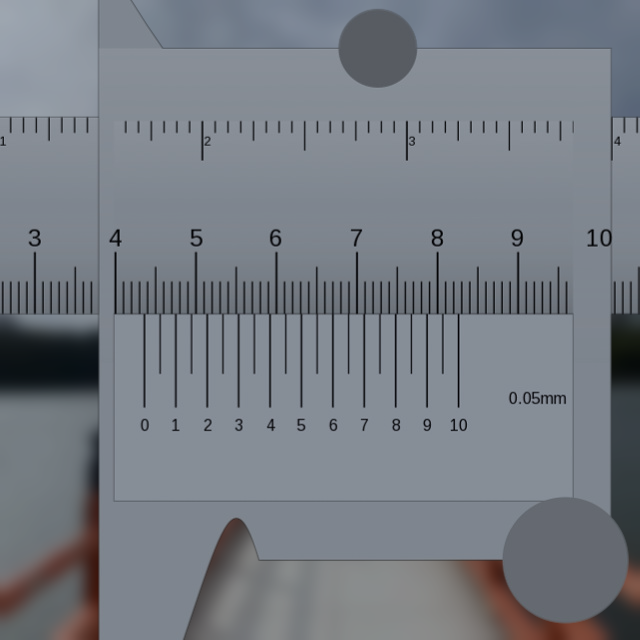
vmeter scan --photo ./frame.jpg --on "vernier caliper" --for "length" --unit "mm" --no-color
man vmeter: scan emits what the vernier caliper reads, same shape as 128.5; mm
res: 43.6; mm
